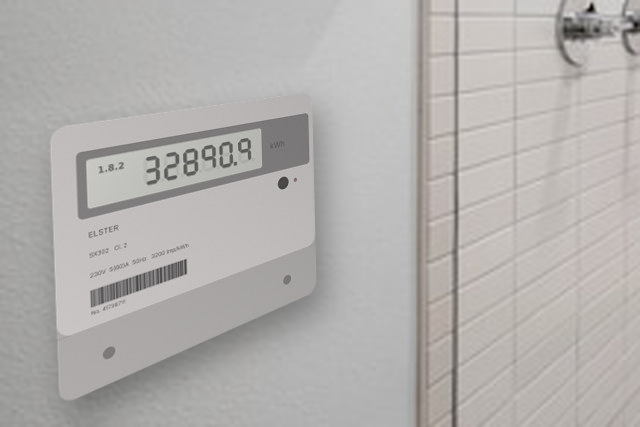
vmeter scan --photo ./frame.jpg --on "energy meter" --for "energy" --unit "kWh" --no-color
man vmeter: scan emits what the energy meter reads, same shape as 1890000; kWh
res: 32890.9; kWh
